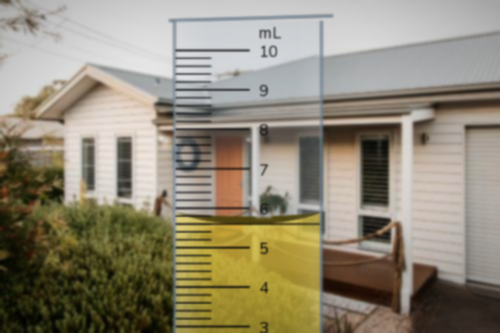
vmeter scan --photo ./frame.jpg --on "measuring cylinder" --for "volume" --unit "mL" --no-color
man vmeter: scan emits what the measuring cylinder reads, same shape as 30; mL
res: 5.6; mL
